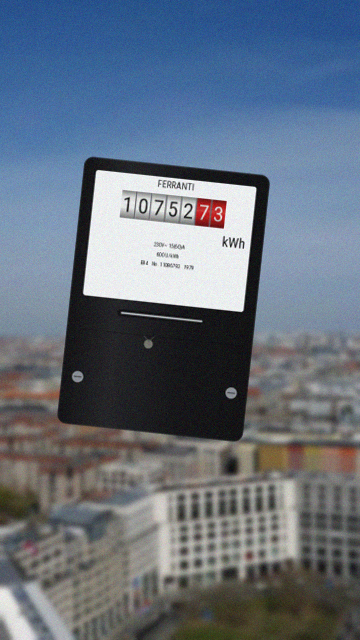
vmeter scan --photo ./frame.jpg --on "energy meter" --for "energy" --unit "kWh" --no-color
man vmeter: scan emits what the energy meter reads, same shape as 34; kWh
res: 10752.73; kWh
